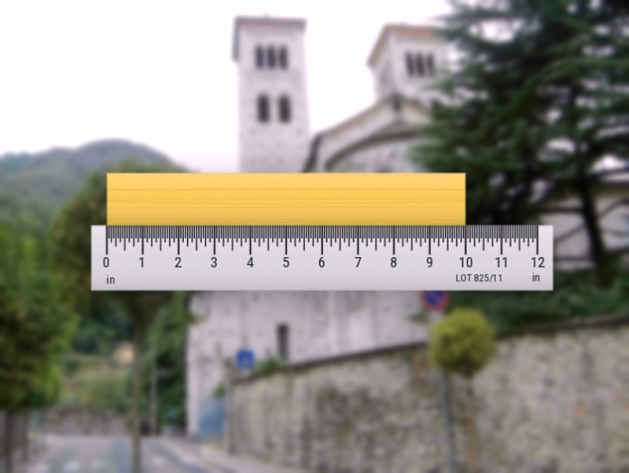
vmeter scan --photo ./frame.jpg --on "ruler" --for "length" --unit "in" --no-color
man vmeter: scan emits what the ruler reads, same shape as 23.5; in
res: 10; in
